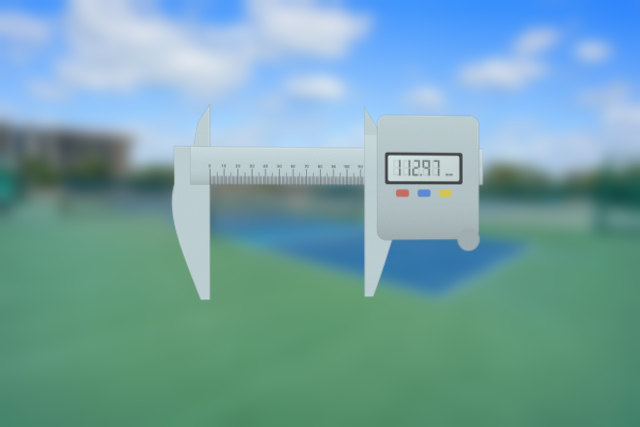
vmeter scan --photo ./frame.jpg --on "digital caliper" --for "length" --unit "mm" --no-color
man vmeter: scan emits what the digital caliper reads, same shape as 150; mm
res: 112.97; mm
